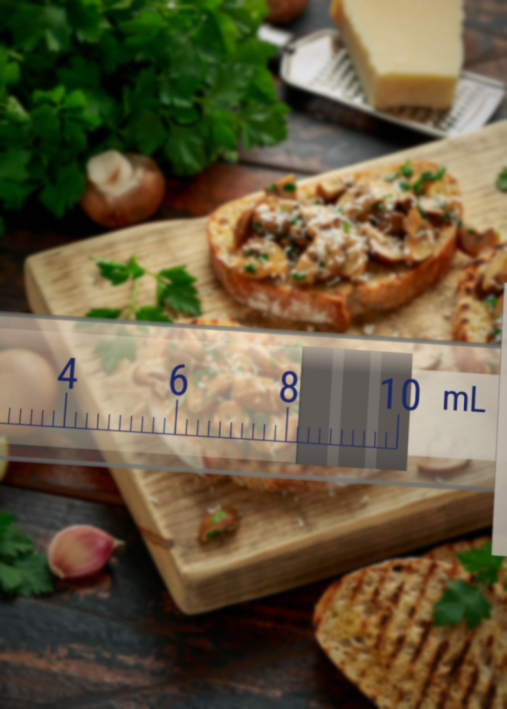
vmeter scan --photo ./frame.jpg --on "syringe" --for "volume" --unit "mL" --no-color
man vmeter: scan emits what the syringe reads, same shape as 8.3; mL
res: 8.2; mL
